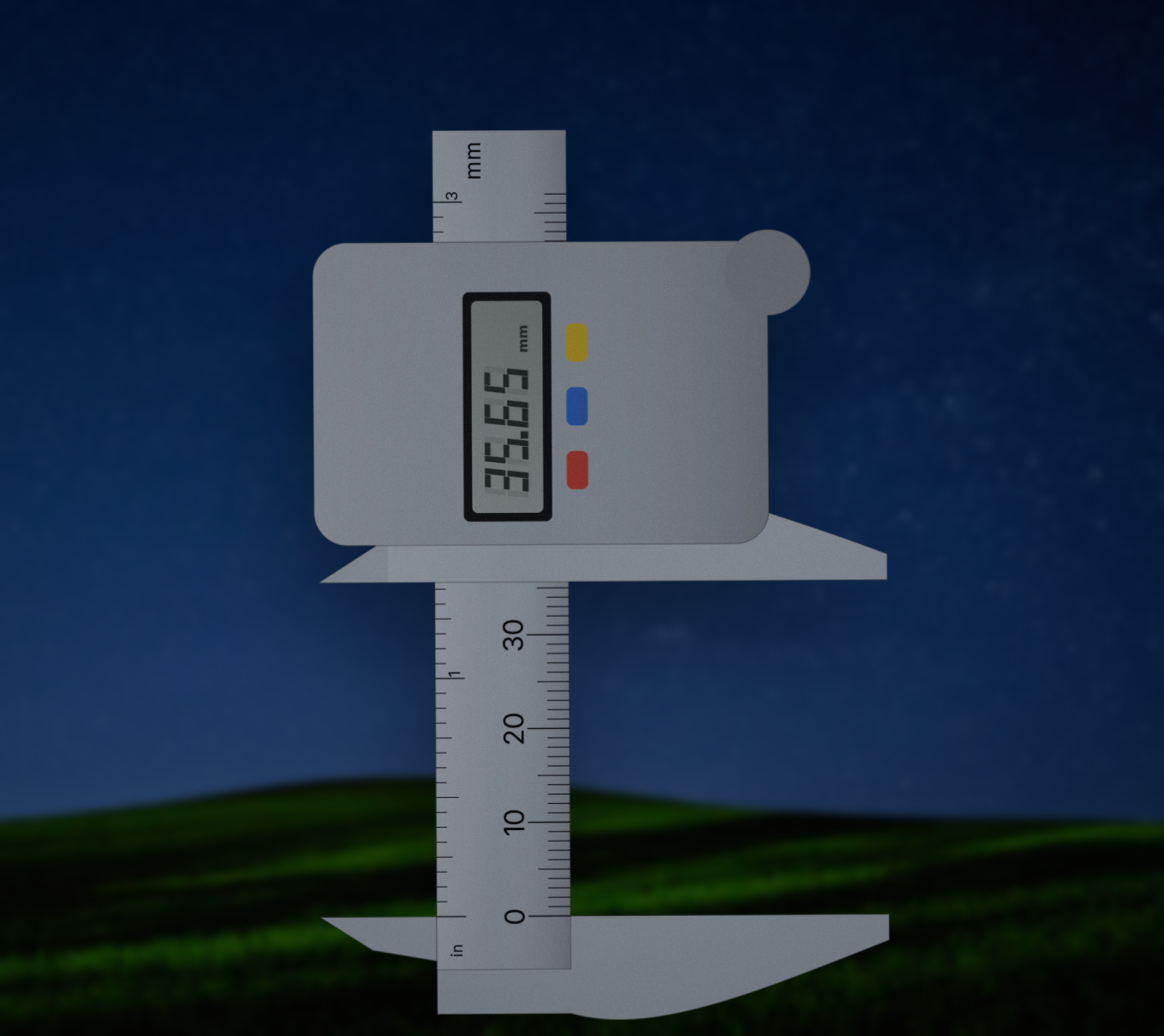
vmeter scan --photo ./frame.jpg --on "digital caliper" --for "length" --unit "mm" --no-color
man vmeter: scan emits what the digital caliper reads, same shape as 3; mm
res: 35.65; mm
